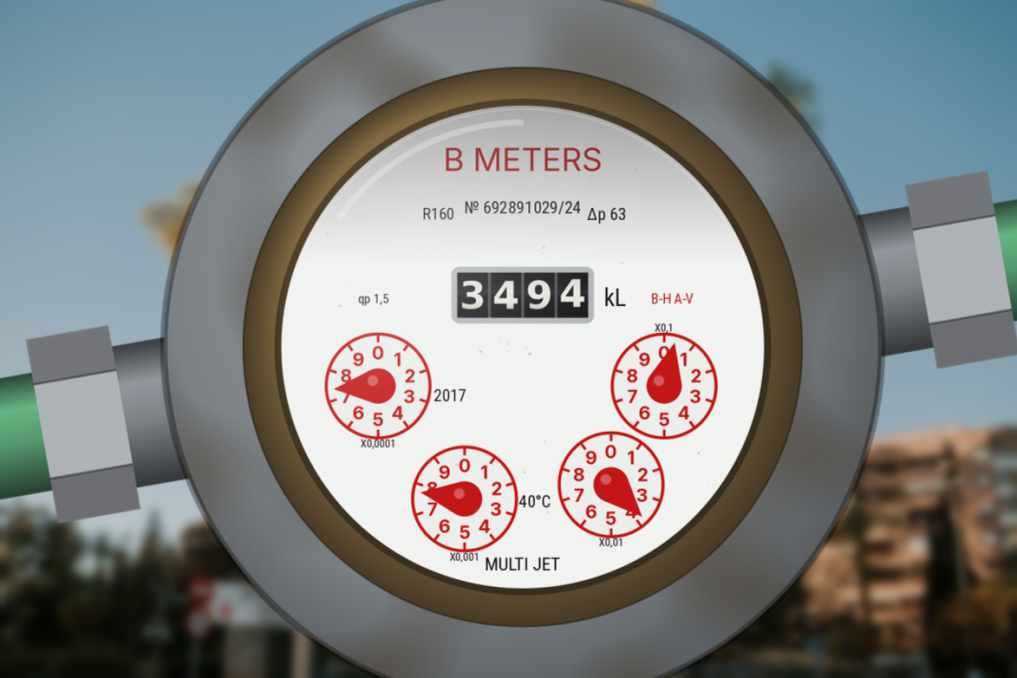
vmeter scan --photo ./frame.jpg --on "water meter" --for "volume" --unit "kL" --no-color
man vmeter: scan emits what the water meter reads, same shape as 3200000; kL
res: 3494.0377; kL
